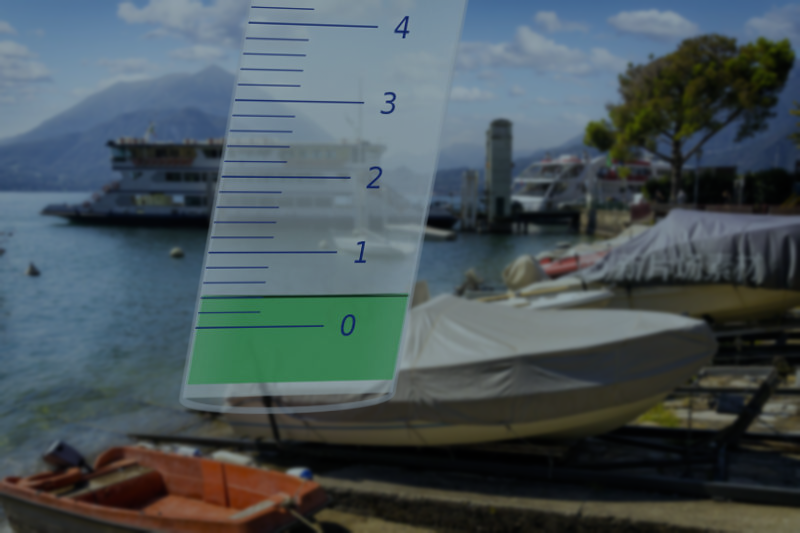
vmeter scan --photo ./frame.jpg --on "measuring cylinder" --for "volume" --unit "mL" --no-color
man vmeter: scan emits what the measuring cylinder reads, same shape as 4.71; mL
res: 0.4; mL
